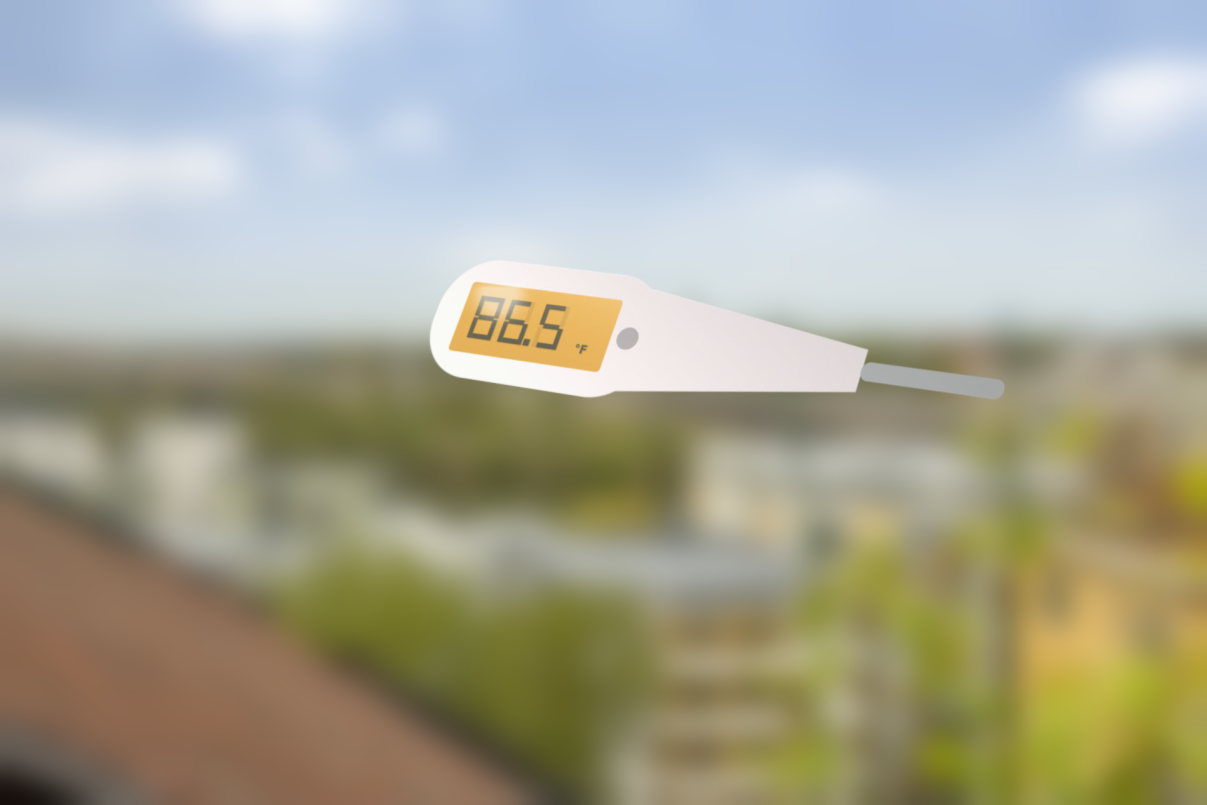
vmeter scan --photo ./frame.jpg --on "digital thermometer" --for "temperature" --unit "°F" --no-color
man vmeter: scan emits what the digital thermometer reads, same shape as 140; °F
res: 86.5; °F
